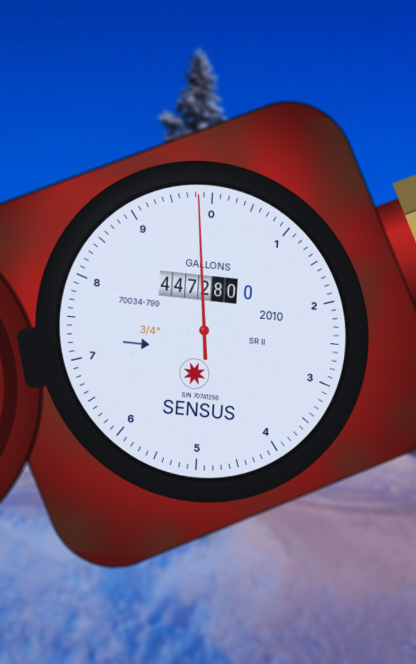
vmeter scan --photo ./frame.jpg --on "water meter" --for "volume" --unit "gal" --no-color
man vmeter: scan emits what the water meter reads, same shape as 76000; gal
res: 4472799.8; gal
